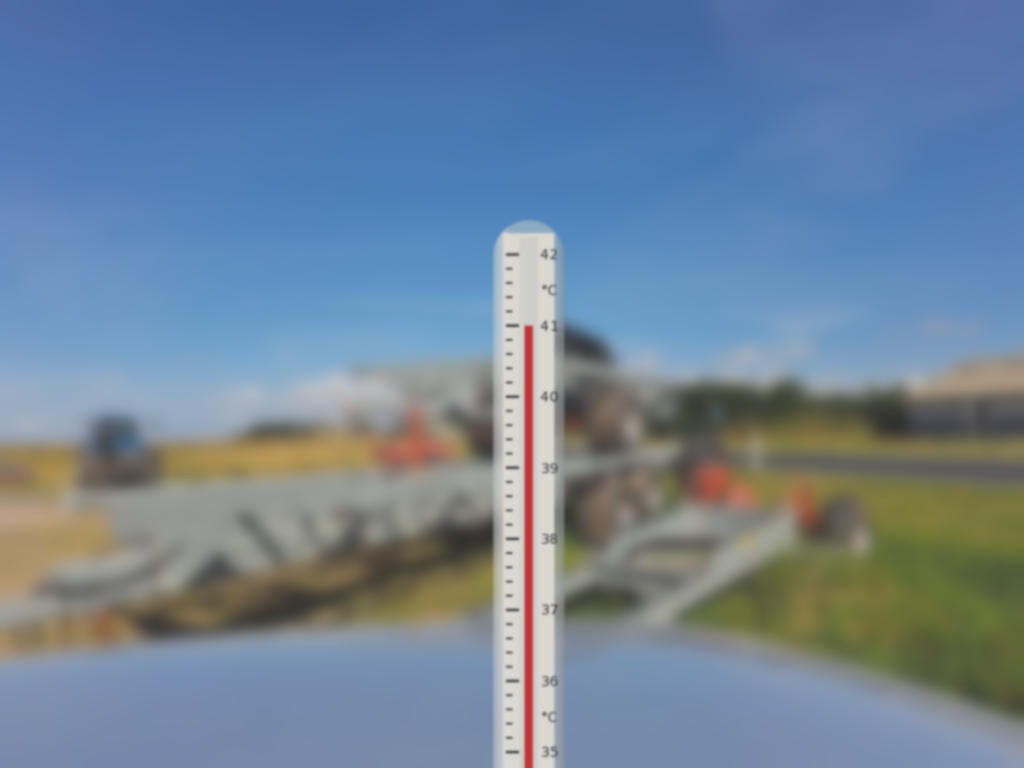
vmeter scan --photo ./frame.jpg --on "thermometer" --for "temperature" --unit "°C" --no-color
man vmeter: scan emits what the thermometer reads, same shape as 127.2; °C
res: 41; °C
